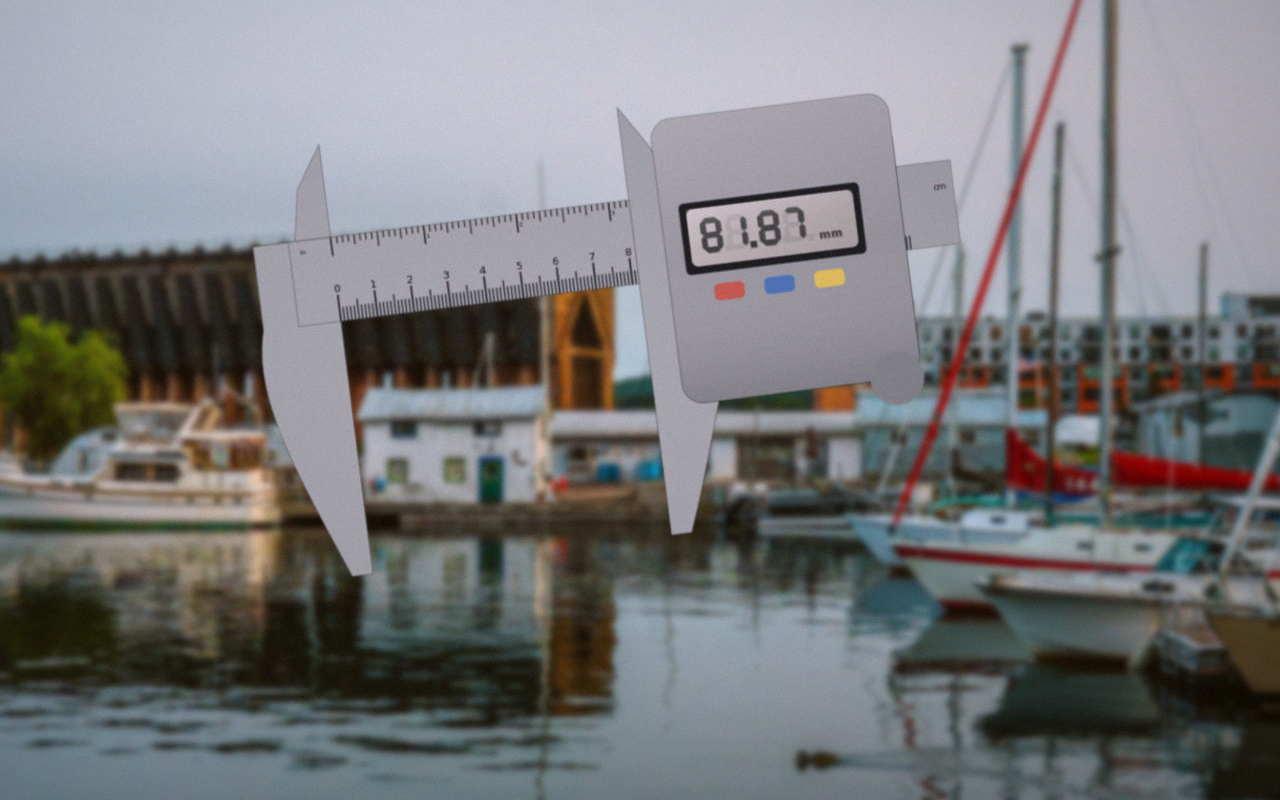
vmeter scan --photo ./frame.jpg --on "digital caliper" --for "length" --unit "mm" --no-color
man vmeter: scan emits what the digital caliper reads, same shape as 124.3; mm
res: 81.87; mm
